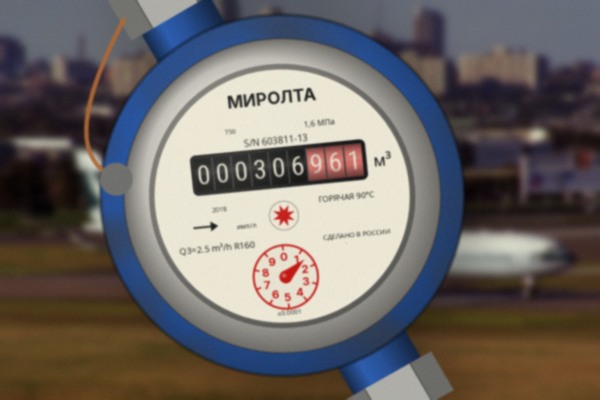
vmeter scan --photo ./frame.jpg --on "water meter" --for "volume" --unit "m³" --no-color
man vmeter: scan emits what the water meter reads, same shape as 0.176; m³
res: 306.9611; m³
